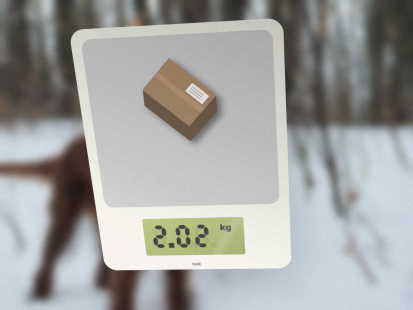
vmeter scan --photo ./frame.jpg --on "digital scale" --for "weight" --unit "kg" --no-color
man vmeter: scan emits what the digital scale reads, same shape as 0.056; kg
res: 2.02; kg
